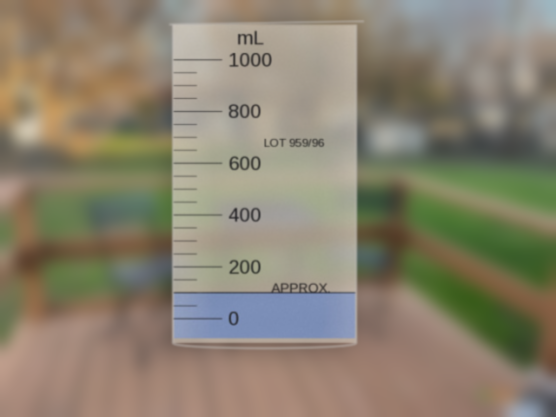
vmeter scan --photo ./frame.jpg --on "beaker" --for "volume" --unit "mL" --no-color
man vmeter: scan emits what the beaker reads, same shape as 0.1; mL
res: 100; mL
